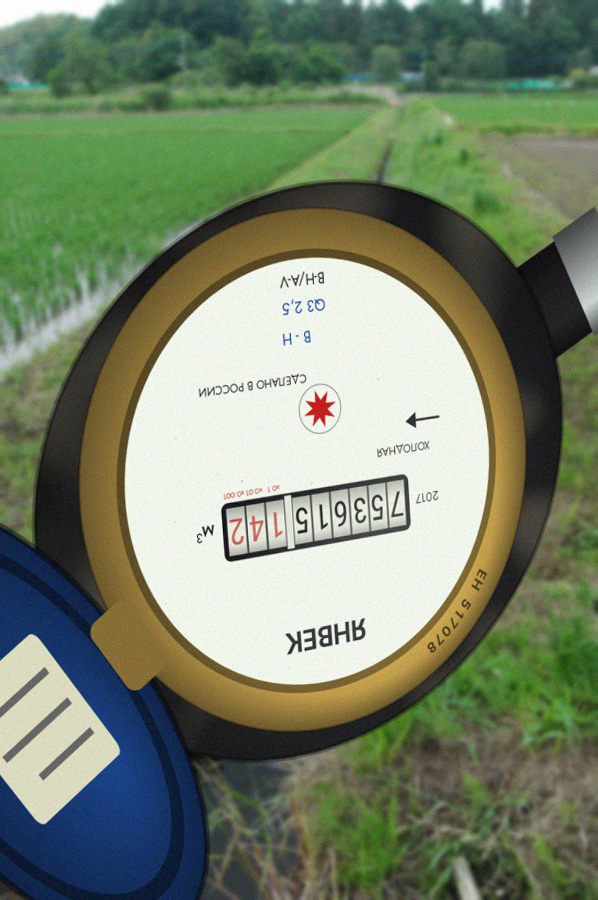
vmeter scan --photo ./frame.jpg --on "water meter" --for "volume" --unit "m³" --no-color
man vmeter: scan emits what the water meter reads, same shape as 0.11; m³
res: 753615.142; m³
